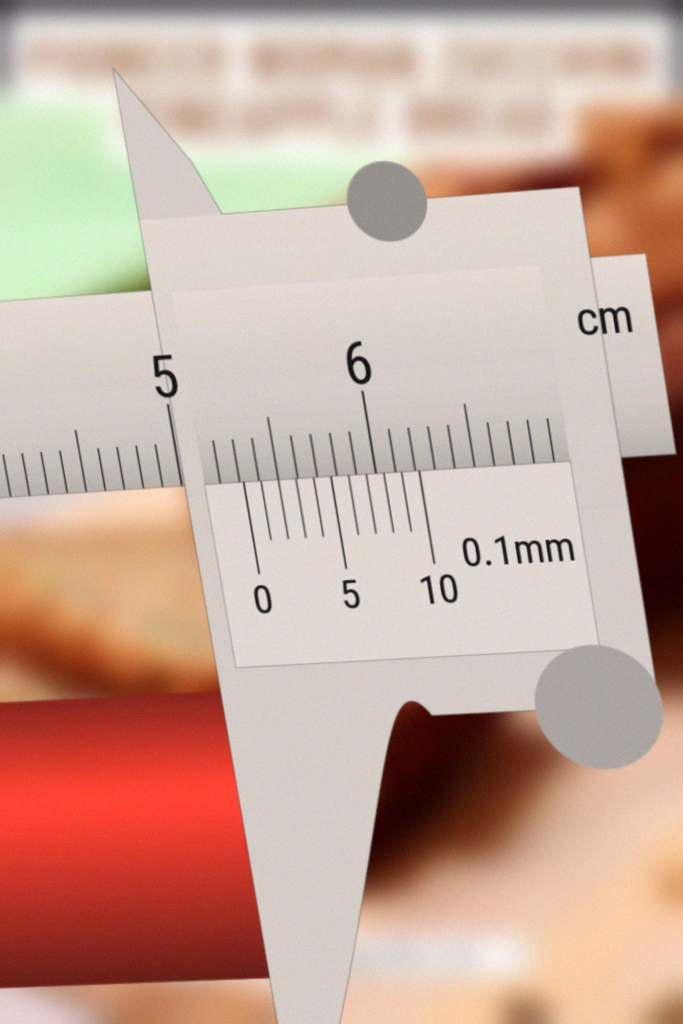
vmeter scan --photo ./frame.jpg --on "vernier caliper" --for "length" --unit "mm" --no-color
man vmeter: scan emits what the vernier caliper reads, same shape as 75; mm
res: 53.2; mm
